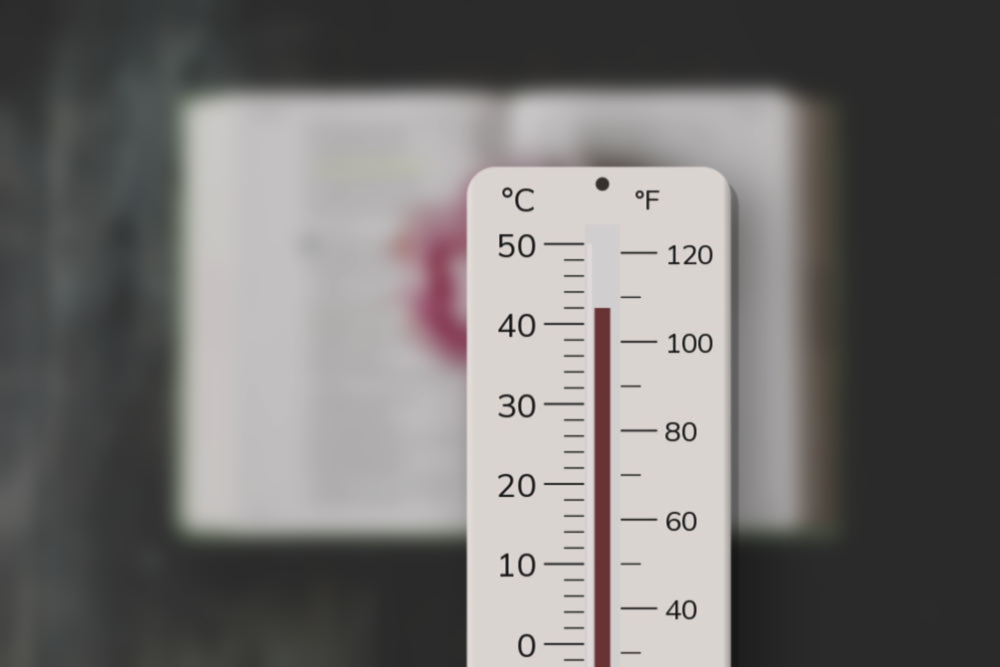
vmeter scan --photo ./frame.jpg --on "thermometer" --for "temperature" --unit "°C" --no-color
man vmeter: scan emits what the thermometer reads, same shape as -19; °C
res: 42; °C
